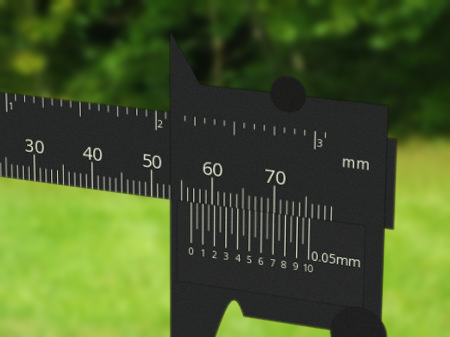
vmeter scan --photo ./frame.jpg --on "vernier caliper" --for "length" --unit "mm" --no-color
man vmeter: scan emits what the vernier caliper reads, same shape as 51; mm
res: 56.6; mm
